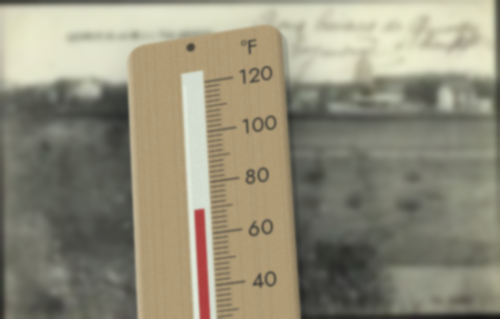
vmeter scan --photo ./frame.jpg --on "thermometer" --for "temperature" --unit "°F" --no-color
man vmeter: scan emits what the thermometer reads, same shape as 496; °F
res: 70; °F
